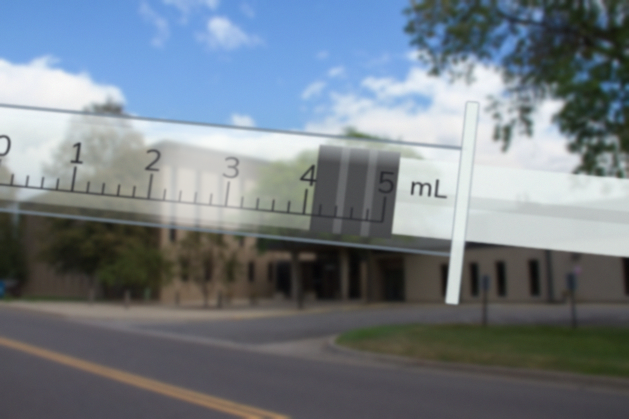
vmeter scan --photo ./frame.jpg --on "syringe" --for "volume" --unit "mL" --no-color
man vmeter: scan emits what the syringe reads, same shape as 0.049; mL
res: 4.1; mL
